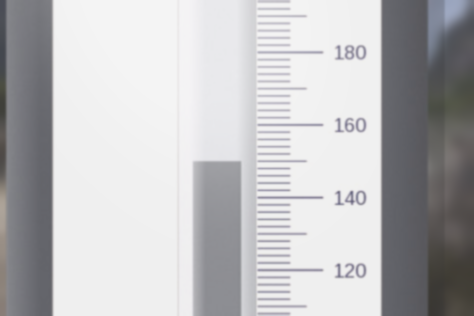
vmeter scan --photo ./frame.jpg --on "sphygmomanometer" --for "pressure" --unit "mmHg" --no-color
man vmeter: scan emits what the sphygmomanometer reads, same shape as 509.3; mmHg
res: 150; mmHg
